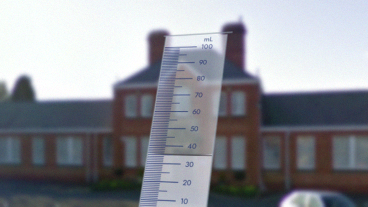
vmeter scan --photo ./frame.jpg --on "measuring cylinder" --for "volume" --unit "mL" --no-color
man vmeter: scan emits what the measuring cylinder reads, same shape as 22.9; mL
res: 35; mL
